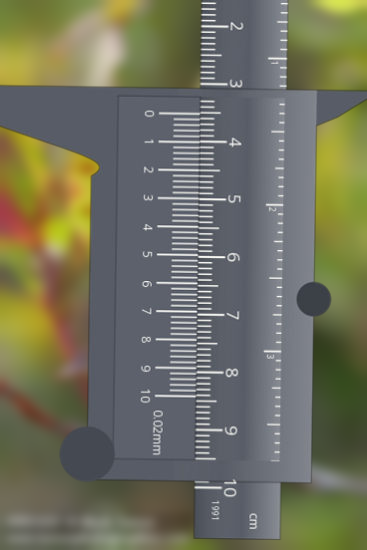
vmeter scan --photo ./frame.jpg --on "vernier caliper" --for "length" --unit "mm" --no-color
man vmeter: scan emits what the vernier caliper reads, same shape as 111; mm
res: 35.2; mm
